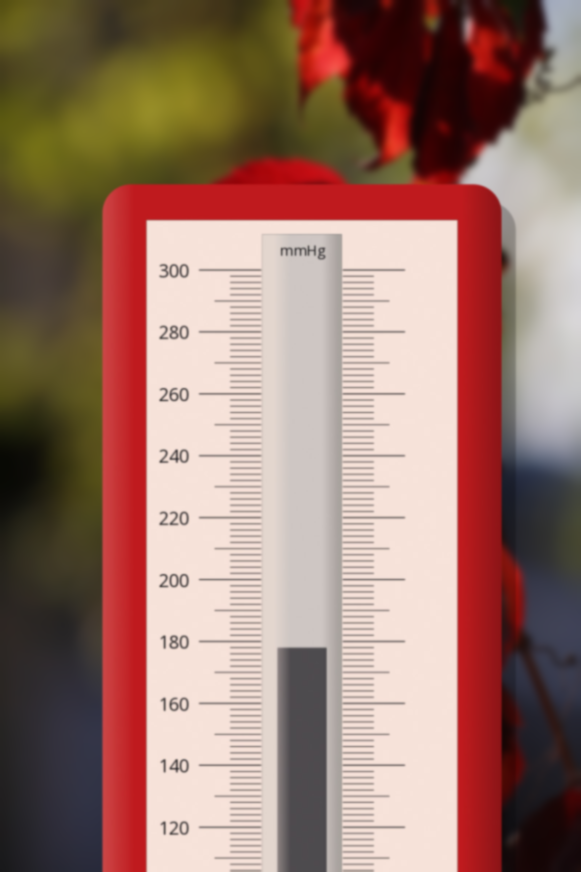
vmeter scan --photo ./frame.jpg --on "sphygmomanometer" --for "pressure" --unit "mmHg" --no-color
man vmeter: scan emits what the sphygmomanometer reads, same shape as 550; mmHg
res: 178; mmHg
